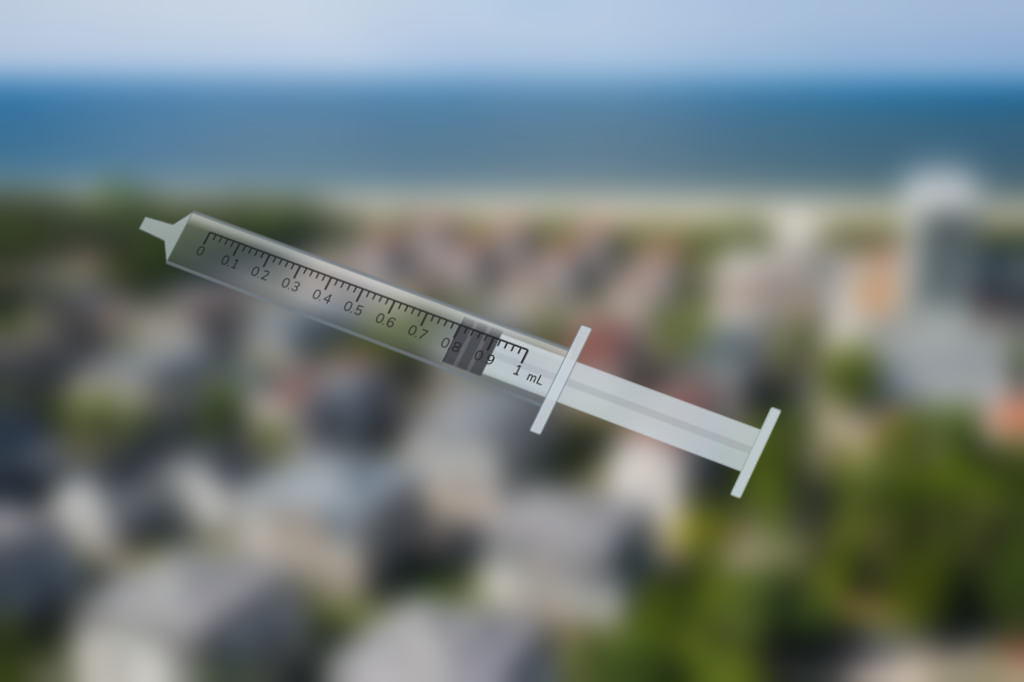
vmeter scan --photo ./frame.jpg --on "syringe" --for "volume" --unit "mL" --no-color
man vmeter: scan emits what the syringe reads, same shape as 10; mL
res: 0.8; mL
